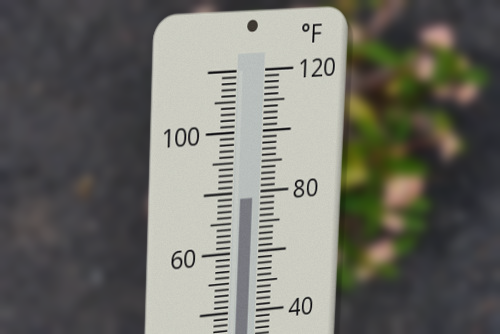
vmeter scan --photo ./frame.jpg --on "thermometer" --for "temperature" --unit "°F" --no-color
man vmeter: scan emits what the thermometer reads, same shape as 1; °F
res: 78; °F
